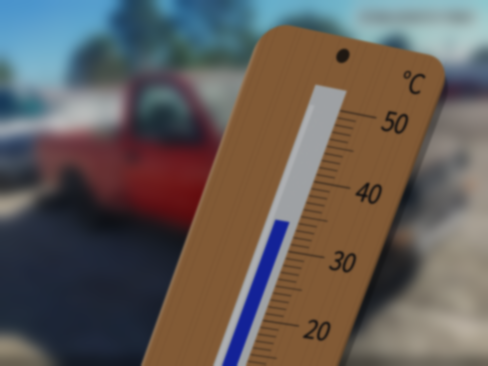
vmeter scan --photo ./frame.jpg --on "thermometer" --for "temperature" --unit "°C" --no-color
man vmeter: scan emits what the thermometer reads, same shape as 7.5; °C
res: 34; °C
